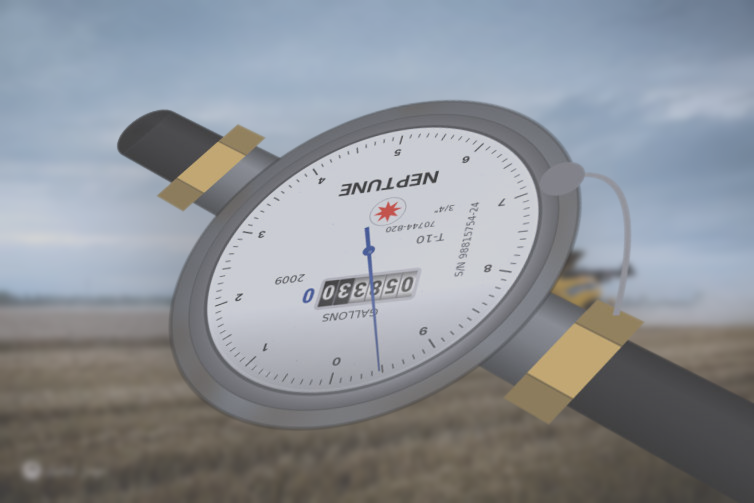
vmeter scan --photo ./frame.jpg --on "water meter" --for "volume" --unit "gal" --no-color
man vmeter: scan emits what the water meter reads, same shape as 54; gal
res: 583299.5; gal
